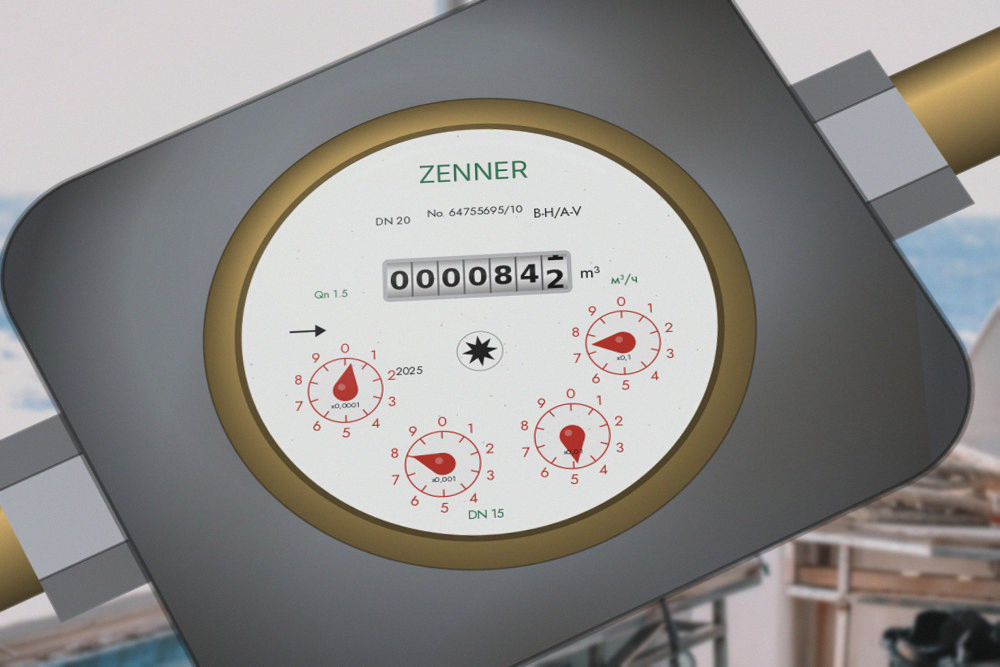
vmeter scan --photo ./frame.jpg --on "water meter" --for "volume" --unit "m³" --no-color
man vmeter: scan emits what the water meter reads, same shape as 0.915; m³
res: 841.7480; m³
